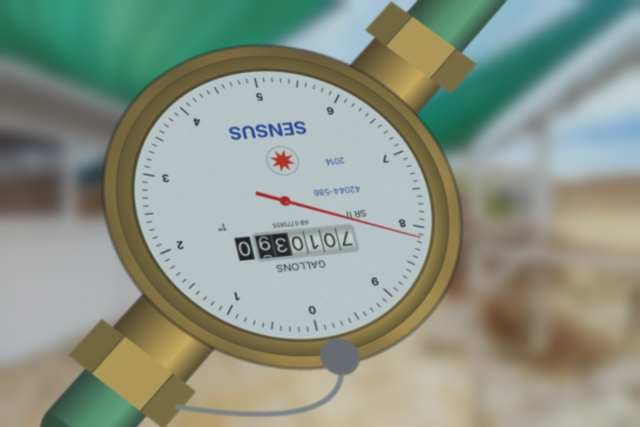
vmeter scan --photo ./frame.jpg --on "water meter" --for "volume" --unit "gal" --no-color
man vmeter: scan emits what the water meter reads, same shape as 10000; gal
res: 7010388.1; gal
